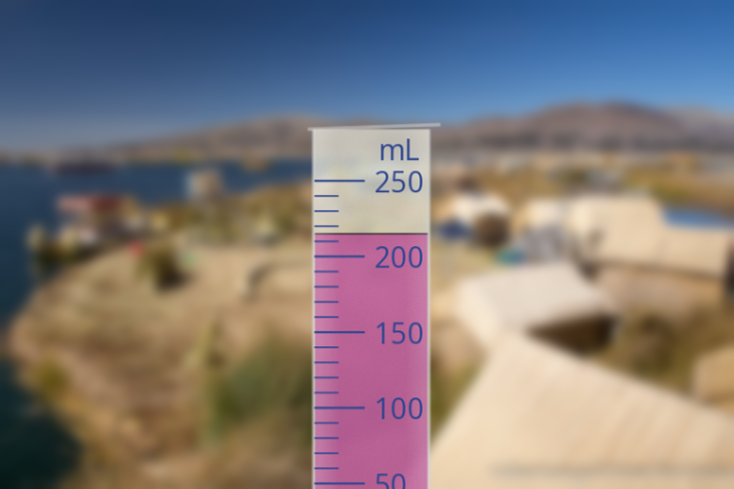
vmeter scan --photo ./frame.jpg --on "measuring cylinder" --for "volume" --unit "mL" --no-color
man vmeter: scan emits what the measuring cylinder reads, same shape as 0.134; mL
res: 215; mL
